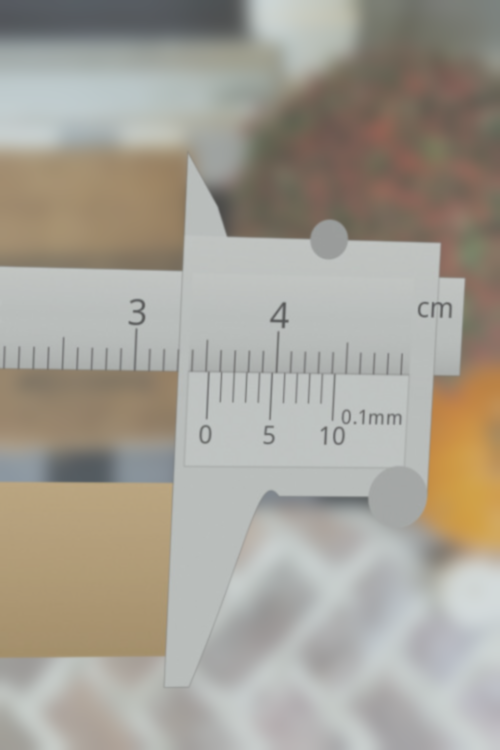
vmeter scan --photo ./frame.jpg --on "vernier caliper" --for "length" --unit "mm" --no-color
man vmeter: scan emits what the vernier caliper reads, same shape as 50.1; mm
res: 35.2; mm
